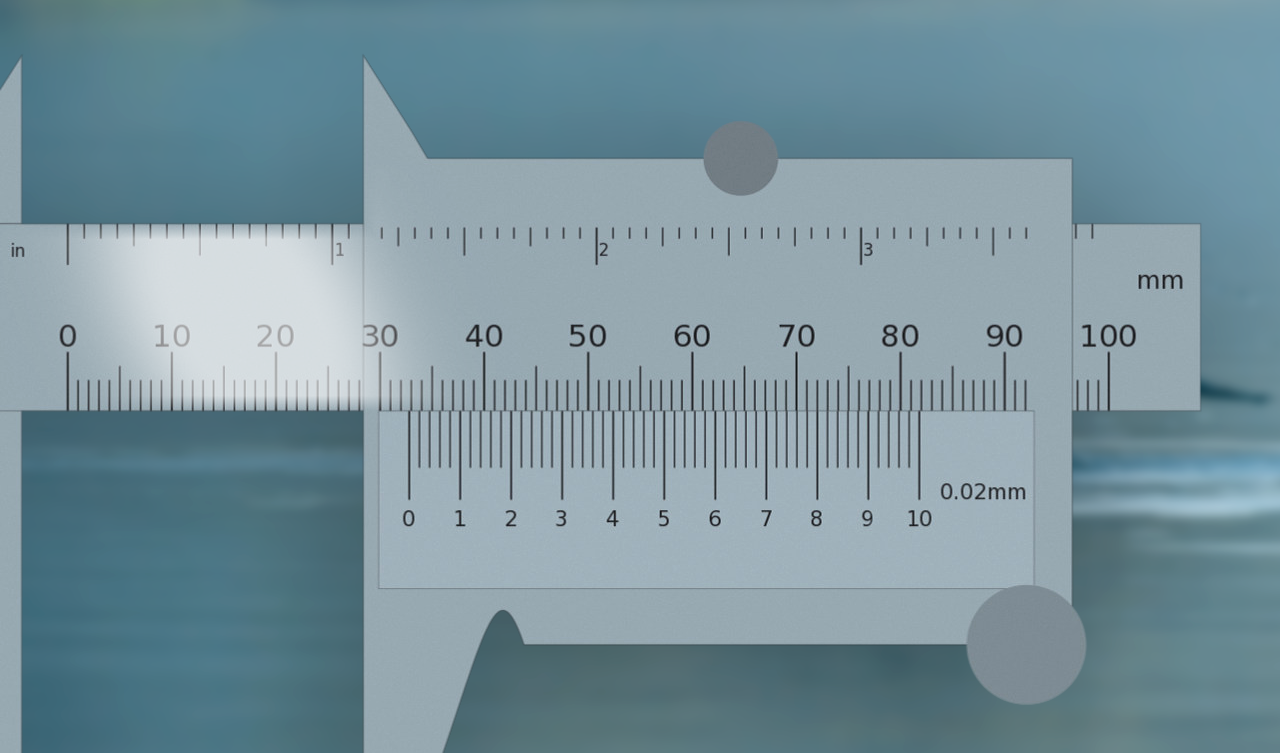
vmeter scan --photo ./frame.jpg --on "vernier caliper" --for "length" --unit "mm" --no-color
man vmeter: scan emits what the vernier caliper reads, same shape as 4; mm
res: 32.8; mm
